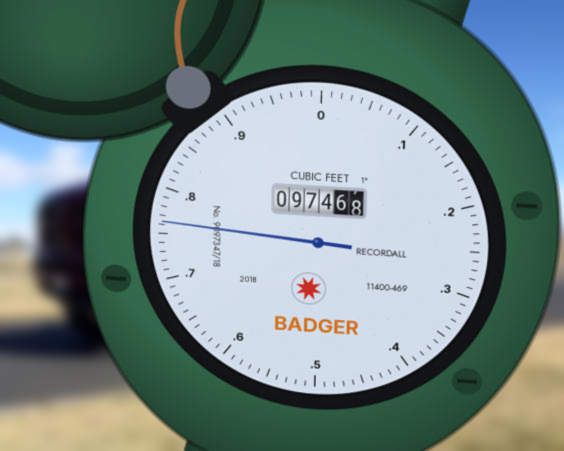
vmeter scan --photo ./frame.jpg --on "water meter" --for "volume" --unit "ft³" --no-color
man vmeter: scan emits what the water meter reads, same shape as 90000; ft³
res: 97467.76; ft³
